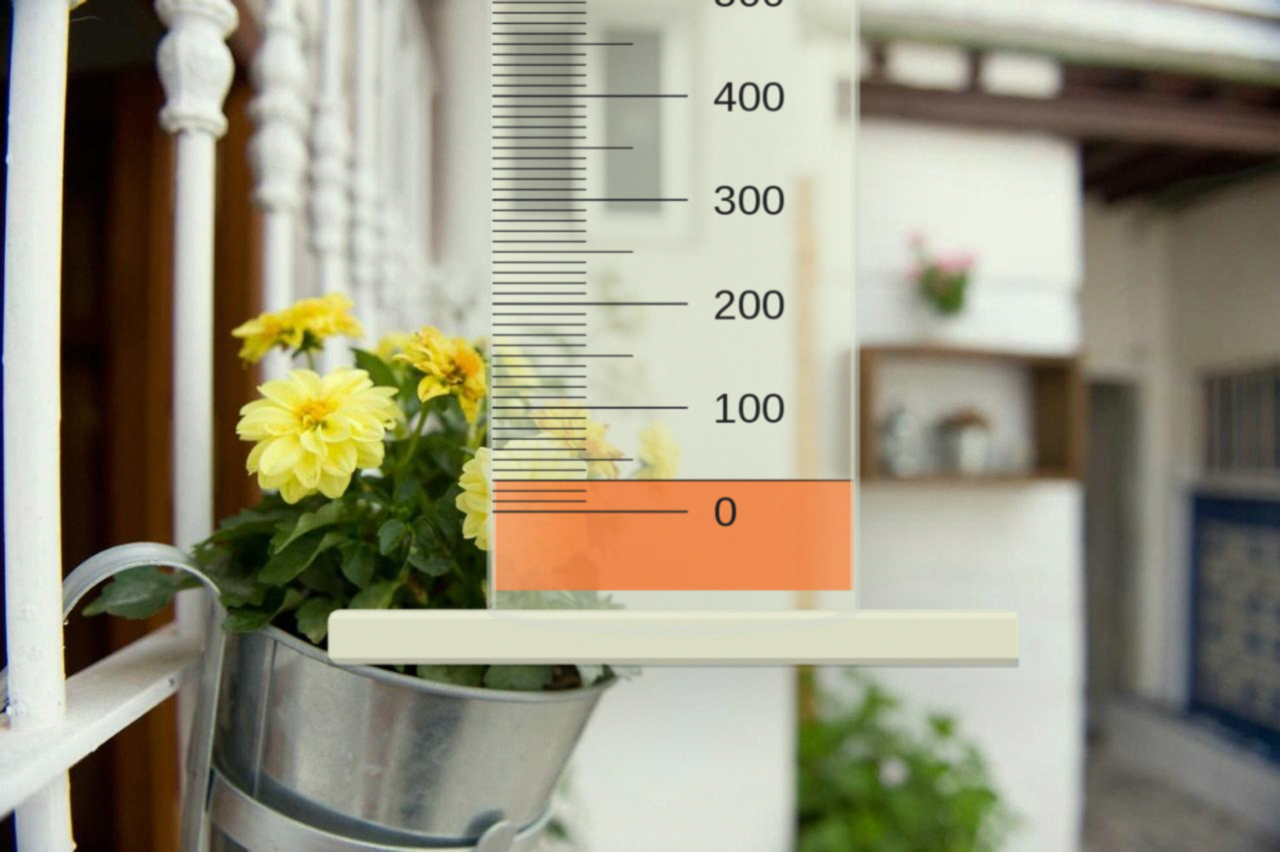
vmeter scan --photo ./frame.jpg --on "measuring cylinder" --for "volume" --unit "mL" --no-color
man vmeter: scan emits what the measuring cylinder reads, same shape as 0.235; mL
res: 30; mL
